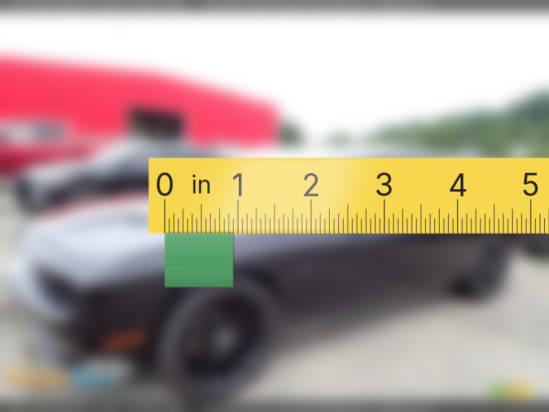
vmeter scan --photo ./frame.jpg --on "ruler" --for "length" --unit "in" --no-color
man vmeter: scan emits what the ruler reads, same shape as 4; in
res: 0.9375; in
